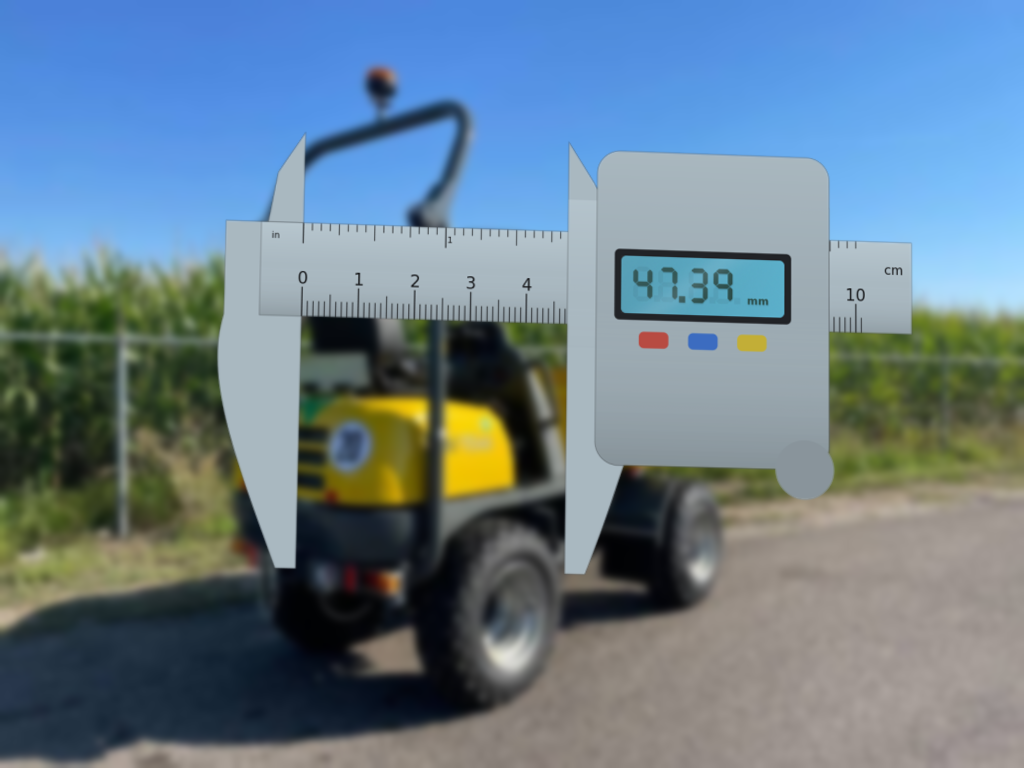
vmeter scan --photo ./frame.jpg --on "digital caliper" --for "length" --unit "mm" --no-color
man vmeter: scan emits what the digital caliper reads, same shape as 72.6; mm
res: 47.39; mm
